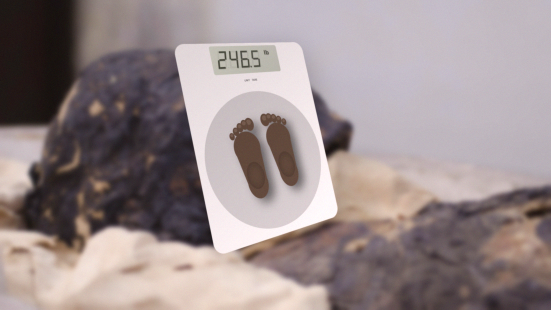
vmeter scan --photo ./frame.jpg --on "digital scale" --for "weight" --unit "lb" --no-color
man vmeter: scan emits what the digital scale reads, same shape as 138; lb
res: 246.5; lb
